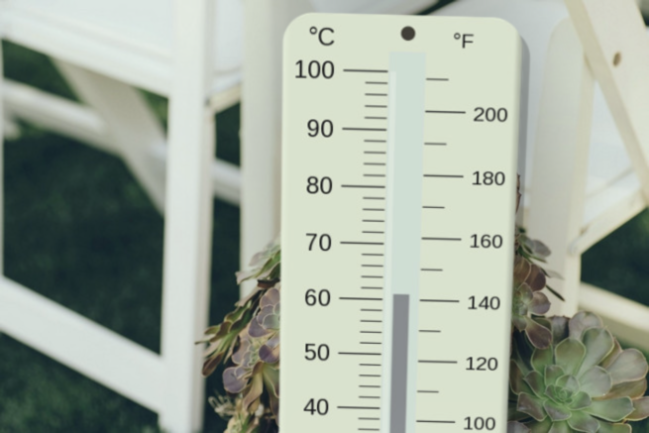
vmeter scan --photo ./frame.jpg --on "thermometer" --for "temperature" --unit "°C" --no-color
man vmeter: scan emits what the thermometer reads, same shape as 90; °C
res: 61; °C
